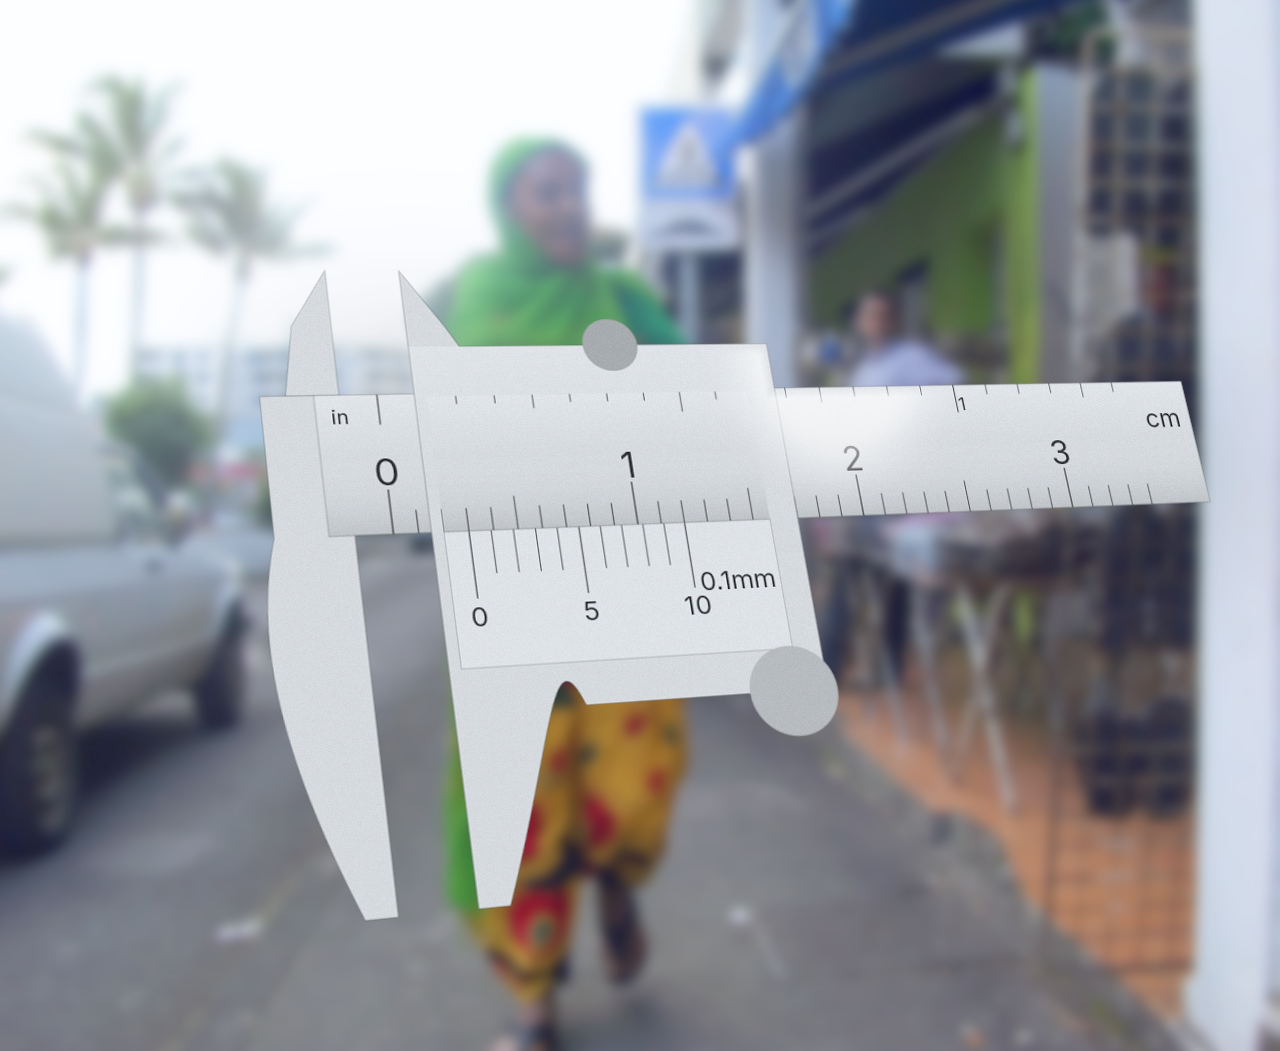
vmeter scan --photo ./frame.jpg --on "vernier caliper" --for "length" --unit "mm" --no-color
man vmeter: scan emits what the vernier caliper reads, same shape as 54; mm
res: 3.0; mm
